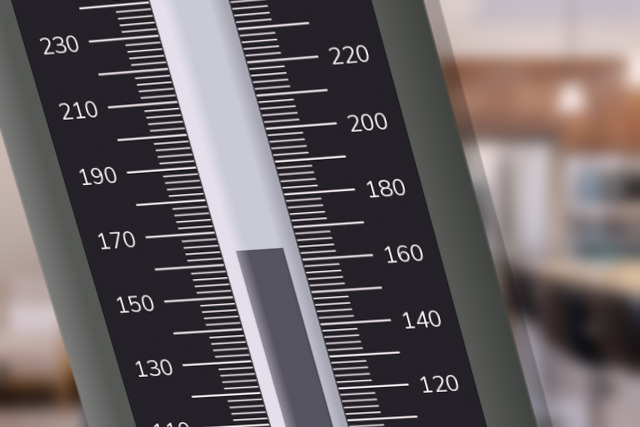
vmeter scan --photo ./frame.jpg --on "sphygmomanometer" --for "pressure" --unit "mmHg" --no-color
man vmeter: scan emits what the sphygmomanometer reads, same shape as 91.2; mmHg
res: 164; mmHg
